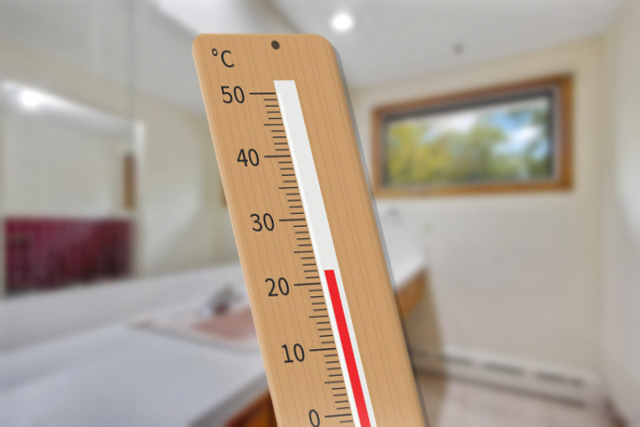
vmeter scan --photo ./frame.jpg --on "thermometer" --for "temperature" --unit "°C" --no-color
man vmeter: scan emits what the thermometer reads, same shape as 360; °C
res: 22; °C
